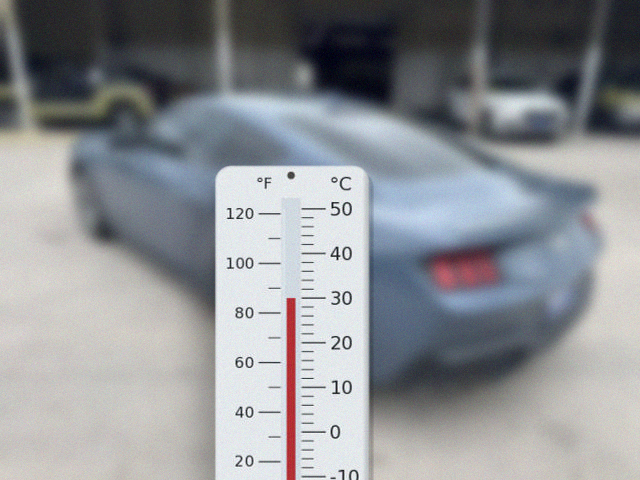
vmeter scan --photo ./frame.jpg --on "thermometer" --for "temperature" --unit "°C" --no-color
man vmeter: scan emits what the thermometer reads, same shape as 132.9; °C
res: 30; °C
